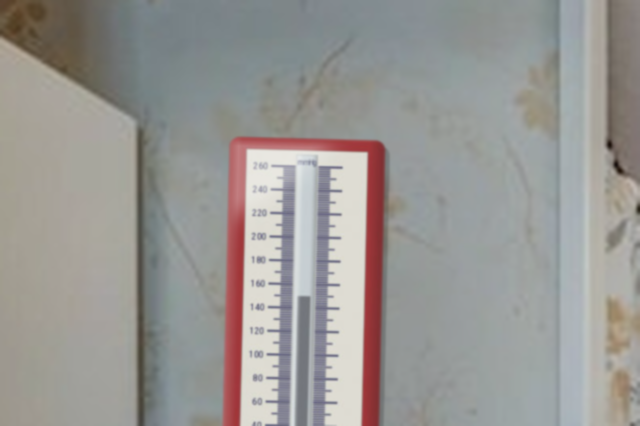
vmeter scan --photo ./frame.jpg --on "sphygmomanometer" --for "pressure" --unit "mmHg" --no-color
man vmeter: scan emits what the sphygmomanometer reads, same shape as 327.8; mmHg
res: 150; mmHg
